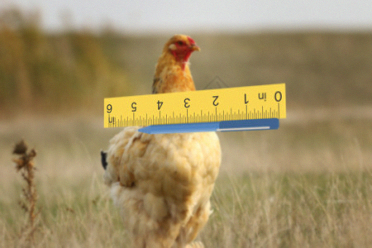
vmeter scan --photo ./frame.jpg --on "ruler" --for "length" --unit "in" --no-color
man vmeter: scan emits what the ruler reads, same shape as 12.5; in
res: 5; in
